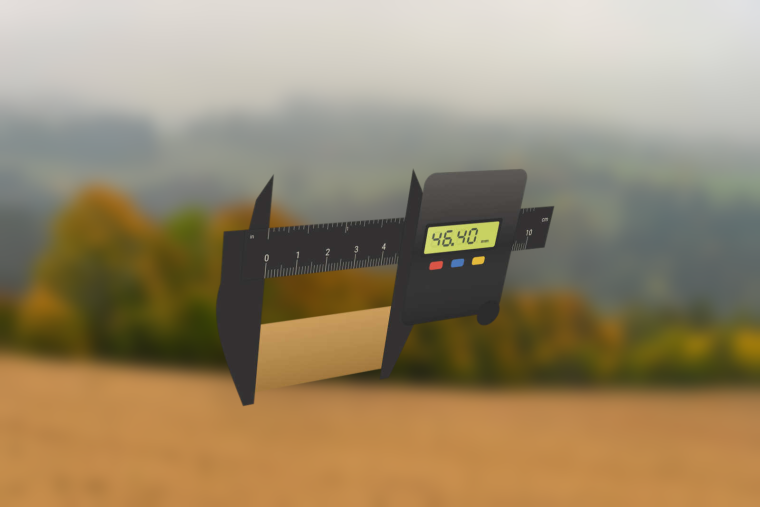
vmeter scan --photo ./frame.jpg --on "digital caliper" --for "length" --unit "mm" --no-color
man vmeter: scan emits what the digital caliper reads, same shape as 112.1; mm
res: 46.40; mm
